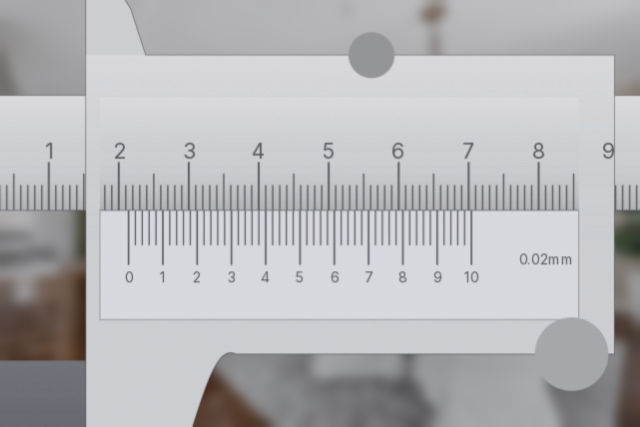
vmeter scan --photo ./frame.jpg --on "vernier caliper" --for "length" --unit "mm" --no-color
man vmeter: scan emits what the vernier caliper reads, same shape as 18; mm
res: 21.4; mm
